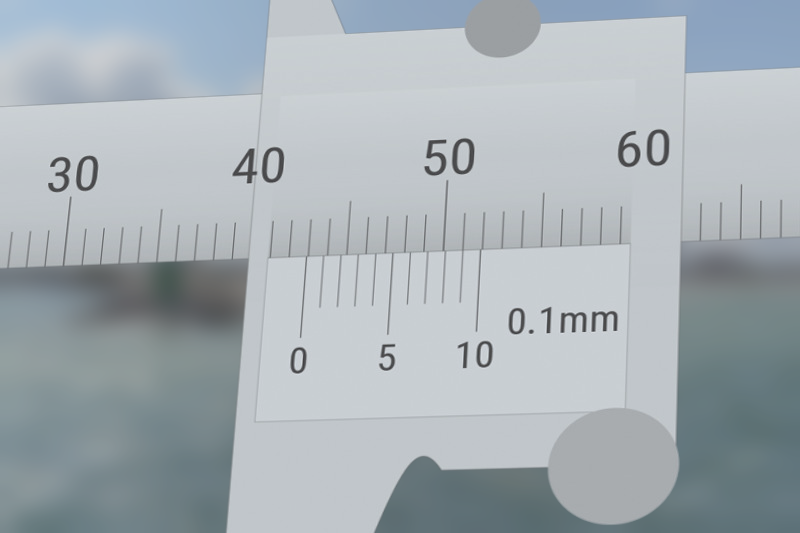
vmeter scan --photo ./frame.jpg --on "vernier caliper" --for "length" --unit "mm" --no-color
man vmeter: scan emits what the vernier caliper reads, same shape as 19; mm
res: 42.9; mm
